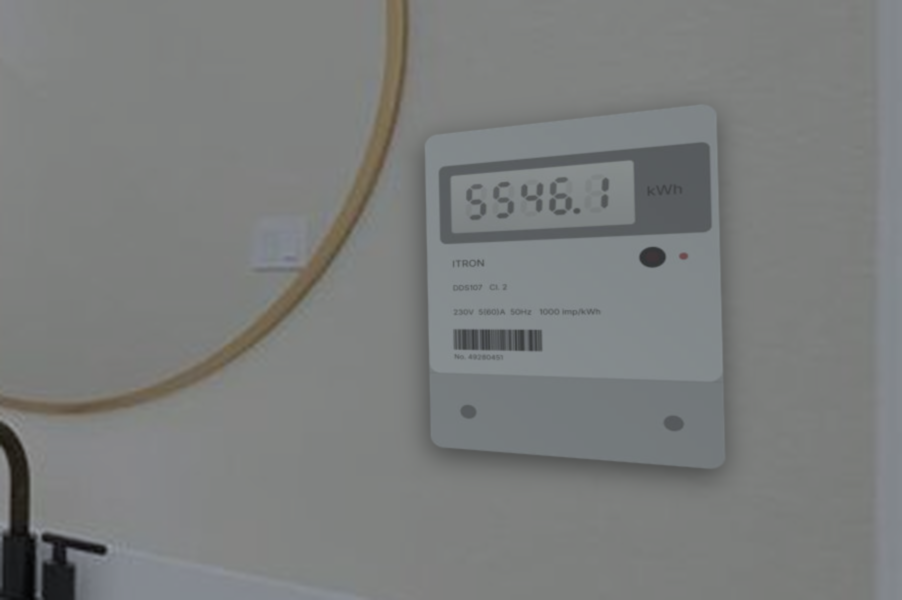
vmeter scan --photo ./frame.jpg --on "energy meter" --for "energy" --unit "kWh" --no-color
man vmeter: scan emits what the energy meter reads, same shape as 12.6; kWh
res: 5546.1; kWh
